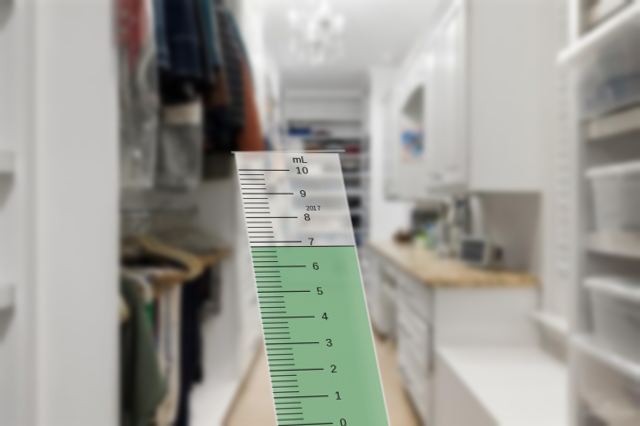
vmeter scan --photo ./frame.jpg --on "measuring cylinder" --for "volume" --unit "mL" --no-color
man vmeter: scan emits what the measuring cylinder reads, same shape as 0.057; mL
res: 6.8; mL
